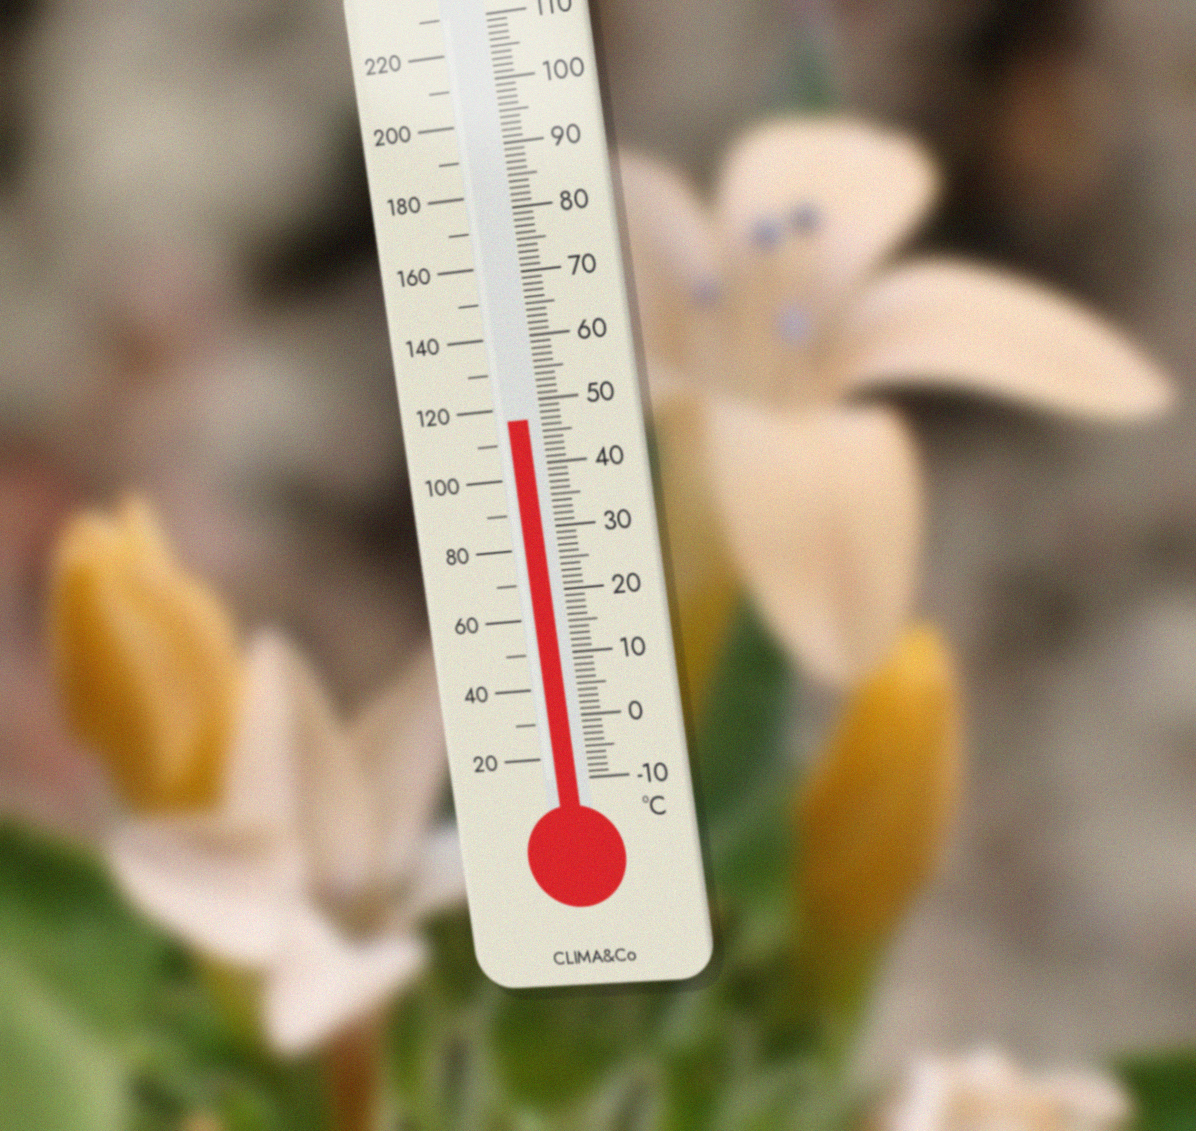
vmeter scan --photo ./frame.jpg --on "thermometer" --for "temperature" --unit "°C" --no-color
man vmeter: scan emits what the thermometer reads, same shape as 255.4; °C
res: 47; °C
